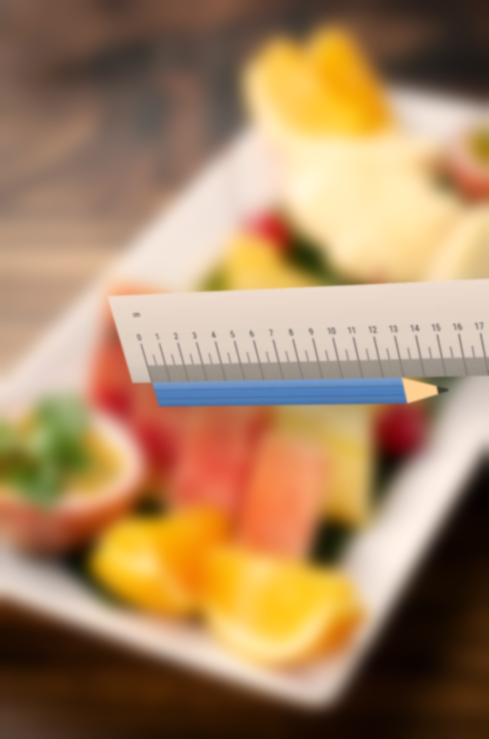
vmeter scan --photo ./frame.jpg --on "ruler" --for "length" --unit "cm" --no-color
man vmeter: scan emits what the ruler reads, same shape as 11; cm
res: 15; cm
